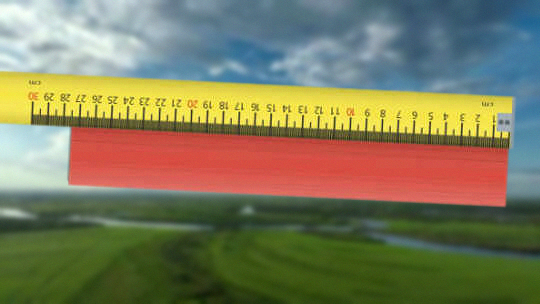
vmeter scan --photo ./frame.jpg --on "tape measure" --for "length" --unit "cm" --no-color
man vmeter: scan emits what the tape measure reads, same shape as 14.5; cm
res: 27.5; cm
